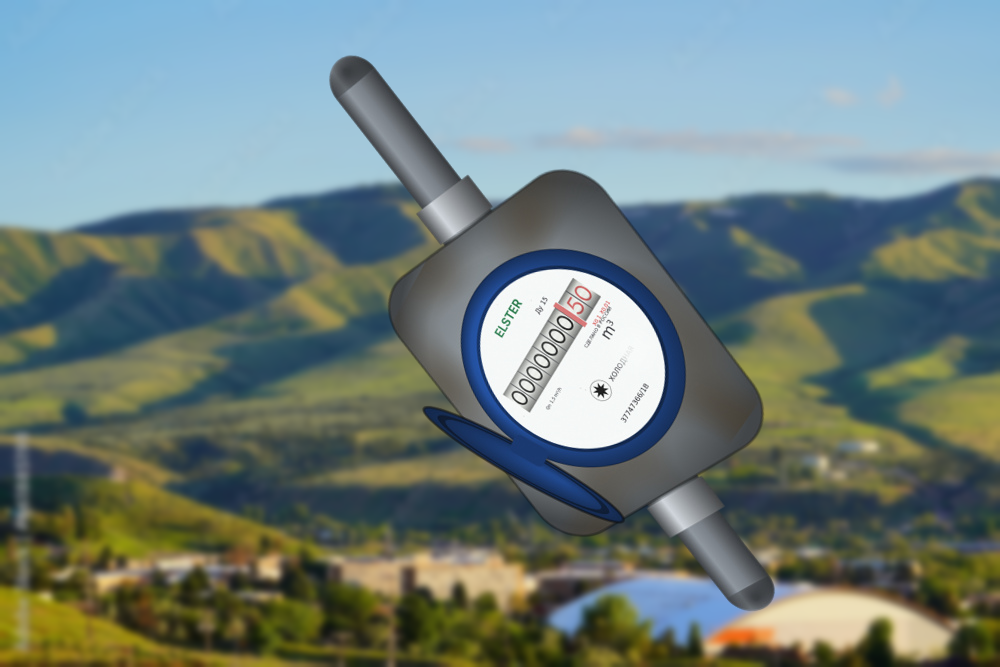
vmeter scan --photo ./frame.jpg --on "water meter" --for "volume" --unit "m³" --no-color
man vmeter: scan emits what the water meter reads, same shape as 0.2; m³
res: 0.50; m³
